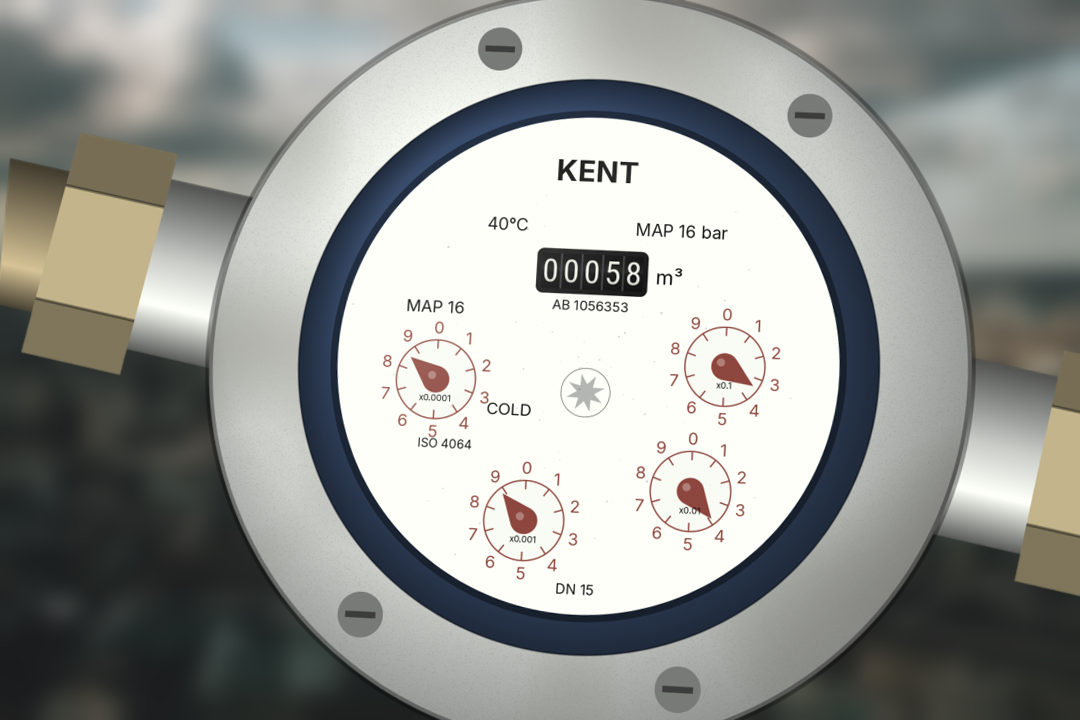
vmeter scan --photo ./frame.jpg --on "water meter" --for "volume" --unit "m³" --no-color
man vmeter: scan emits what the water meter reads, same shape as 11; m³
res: 58.3388; m³
